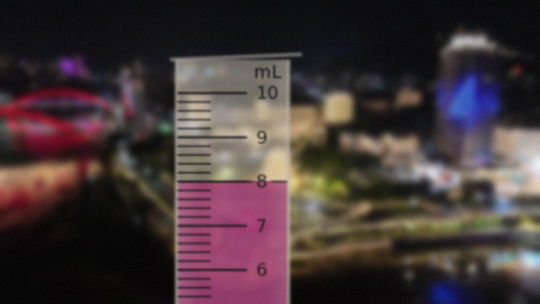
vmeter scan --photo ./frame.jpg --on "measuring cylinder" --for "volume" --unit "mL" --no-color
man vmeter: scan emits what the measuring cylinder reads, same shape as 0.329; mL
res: 8; mL
